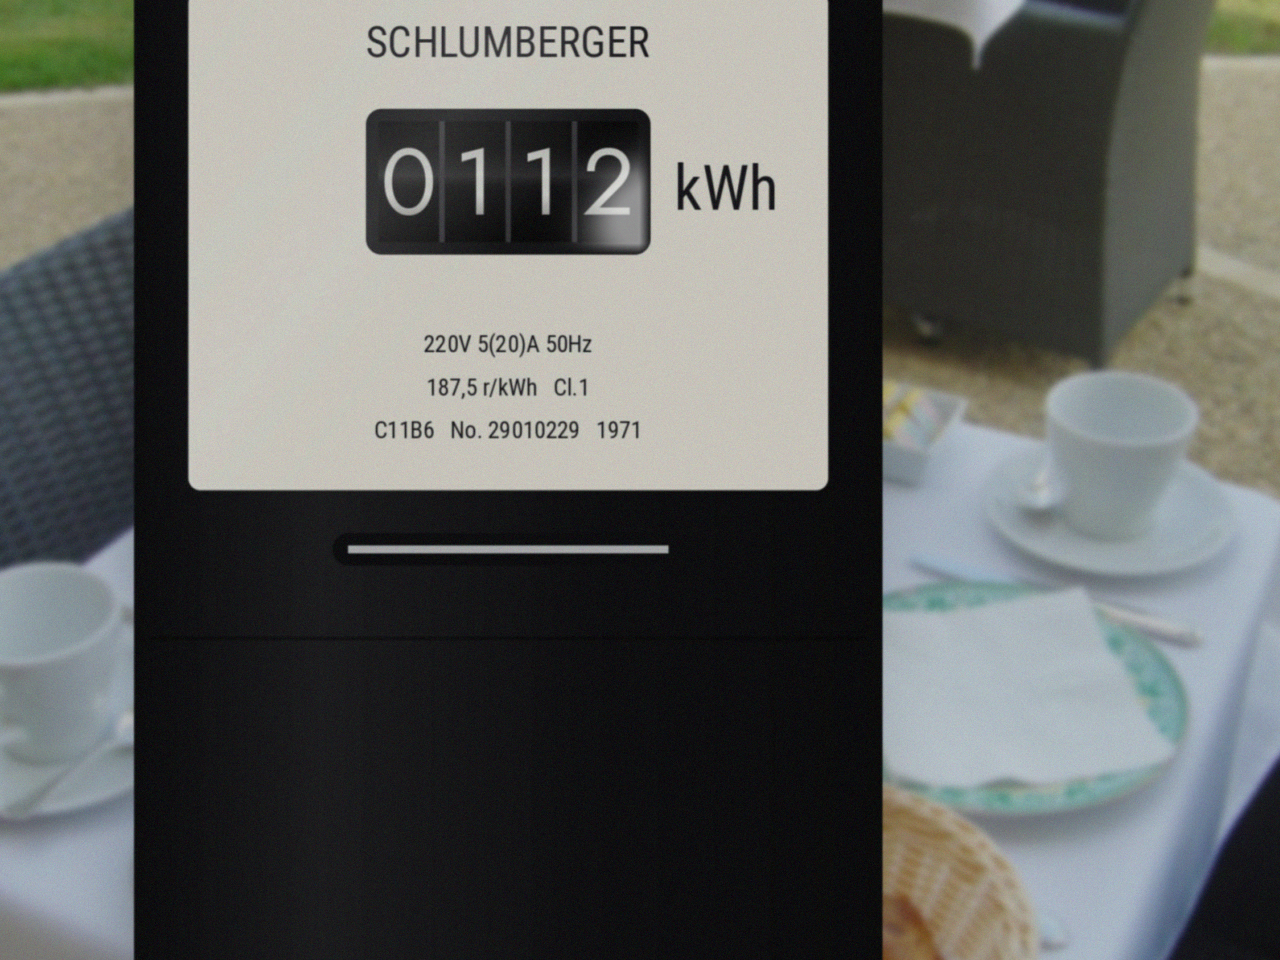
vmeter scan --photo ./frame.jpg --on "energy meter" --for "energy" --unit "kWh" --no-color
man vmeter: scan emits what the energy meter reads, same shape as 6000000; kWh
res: 112; kWh
